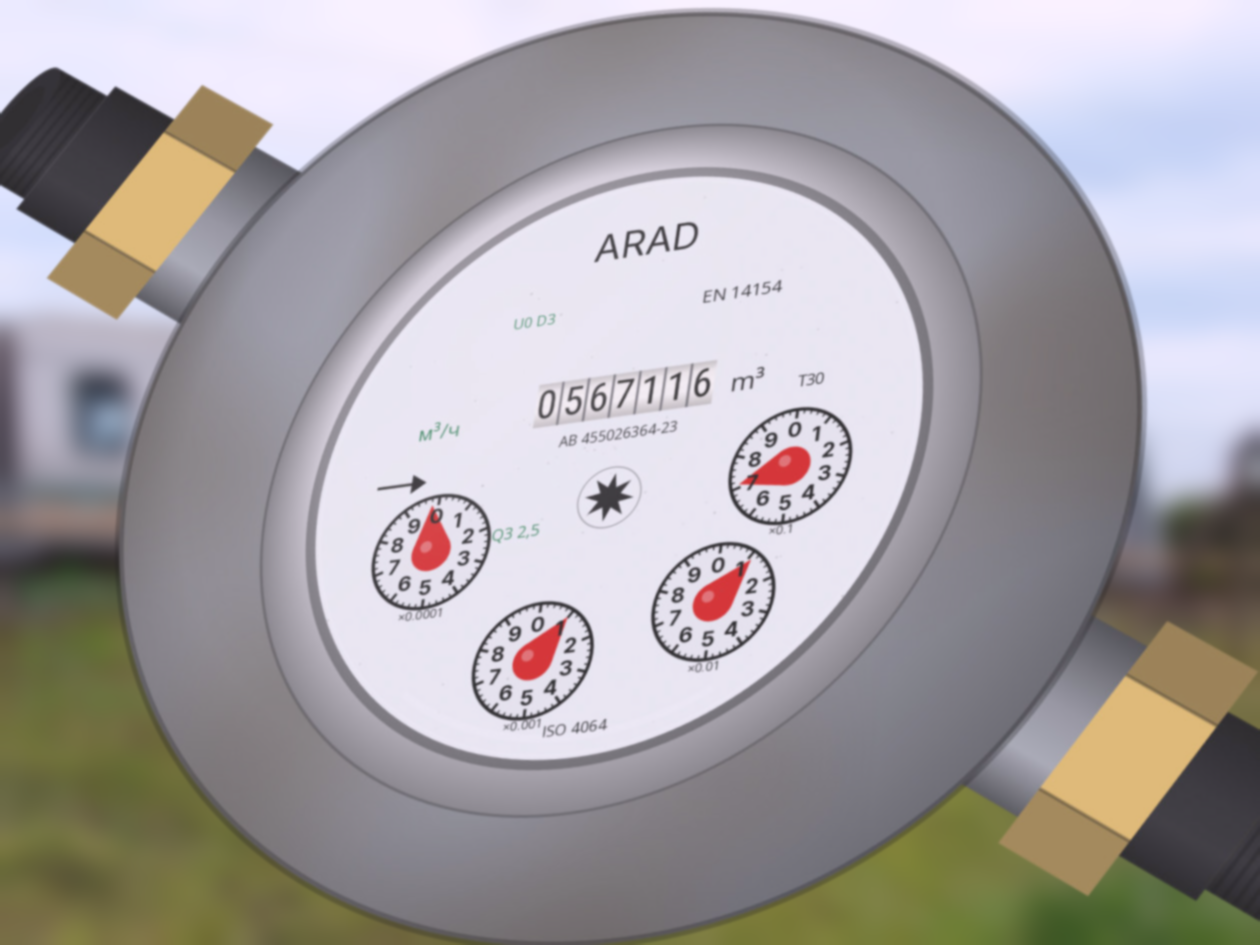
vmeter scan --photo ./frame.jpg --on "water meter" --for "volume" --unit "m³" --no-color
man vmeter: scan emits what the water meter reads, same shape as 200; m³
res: 567116.7109; m³
